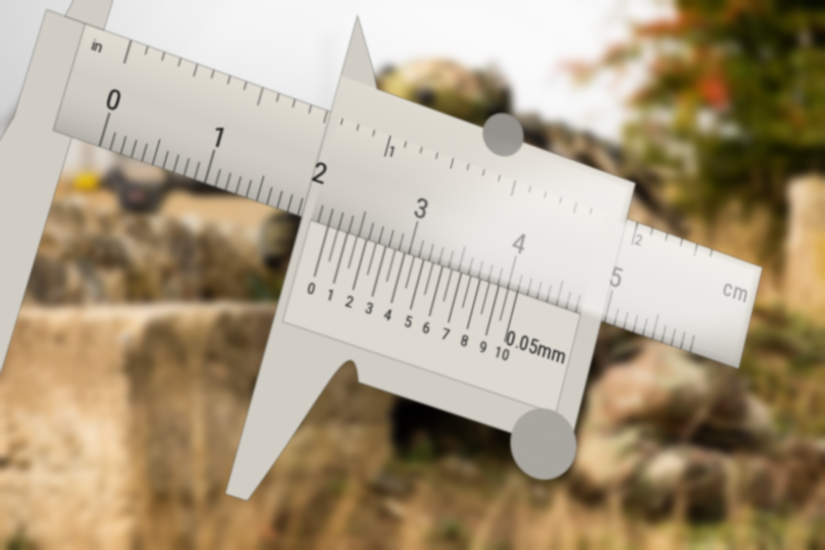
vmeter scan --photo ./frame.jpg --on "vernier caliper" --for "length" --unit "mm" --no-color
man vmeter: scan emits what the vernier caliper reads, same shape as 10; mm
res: 22.0; mm
